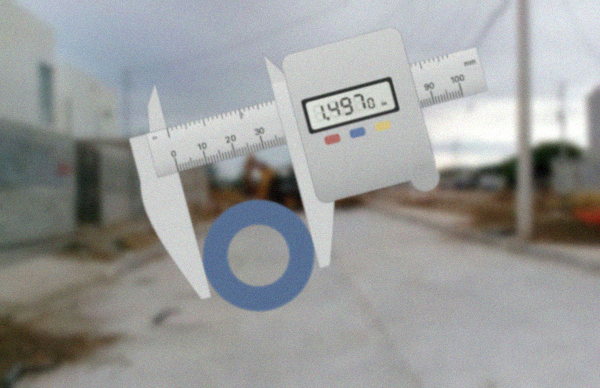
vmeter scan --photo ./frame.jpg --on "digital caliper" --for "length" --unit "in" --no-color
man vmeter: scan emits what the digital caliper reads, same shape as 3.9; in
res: 1.4970; in
